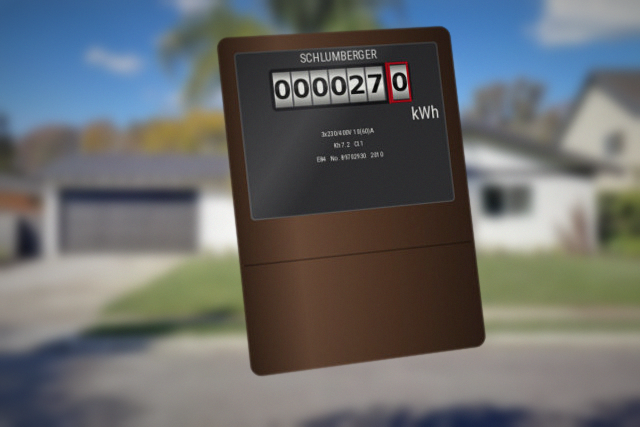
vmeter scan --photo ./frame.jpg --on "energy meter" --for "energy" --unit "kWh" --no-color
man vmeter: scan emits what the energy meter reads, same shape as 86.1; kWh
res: 27.0; kWh
